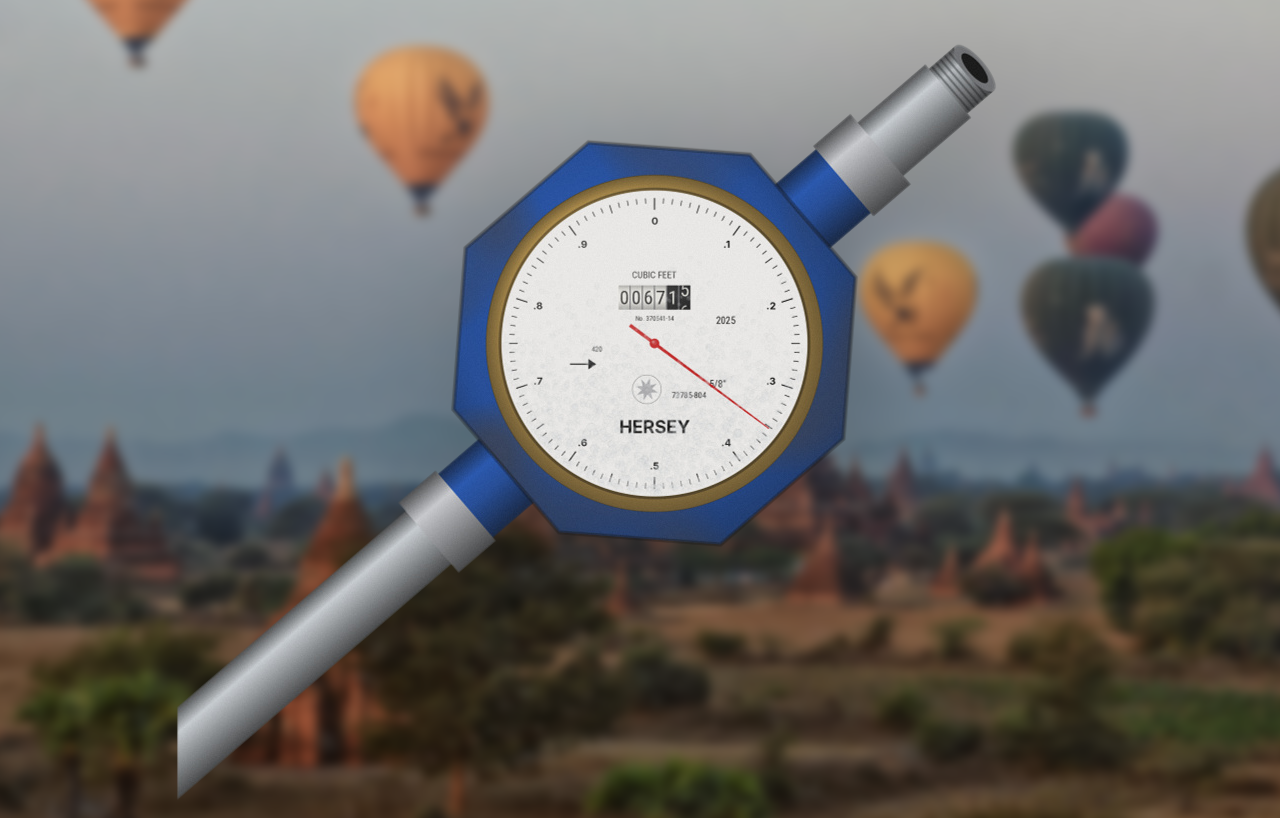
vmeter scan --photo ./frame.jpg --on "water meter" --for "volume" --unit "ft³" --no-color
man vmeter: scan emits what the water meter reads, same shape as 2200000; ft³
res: 6715.35; ft³
